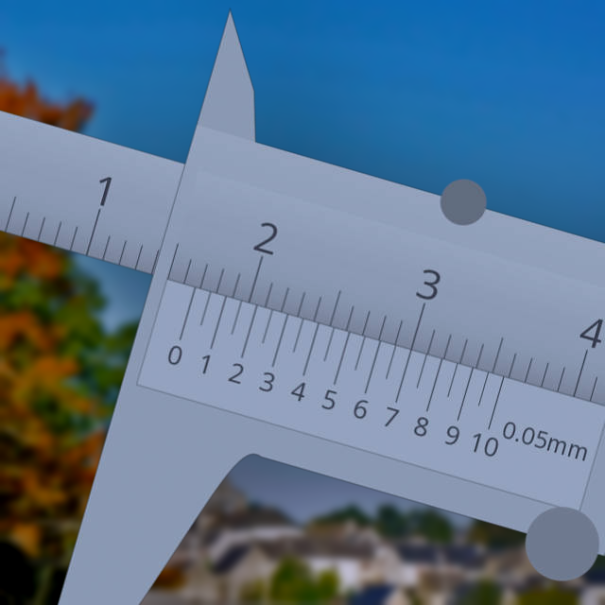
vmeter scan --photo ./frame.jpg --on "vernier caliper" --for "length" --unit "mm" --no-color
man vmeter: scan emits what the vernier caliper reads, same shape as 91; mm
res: 16.7; mm
